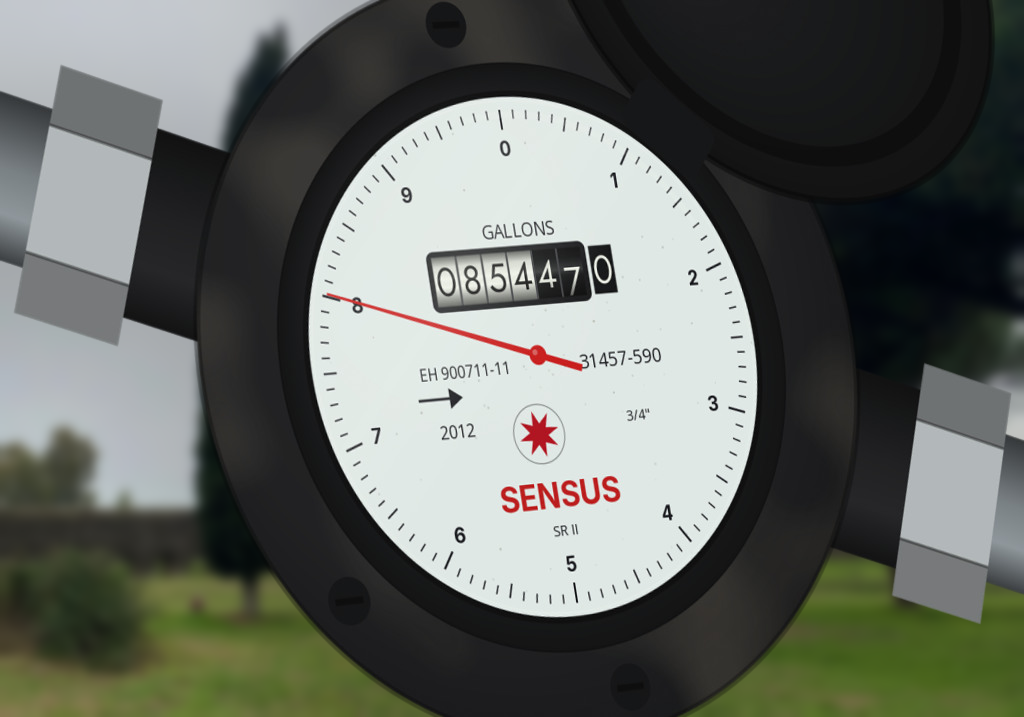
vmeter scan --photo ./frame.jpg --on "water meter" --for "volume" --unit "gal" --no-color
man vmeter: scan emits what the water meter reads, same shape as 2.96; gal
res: 854468.0; gal
